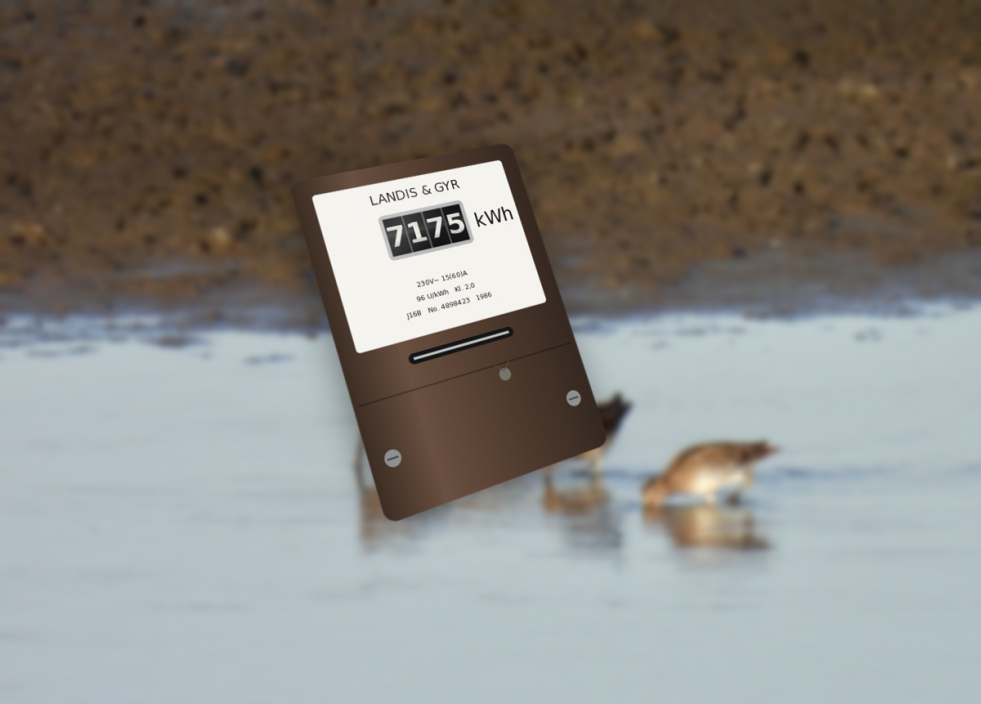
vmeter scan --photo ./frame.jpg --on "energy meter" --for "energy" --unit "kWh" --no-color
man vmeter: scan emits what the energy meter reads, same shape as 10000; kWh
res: 7175; kWh
